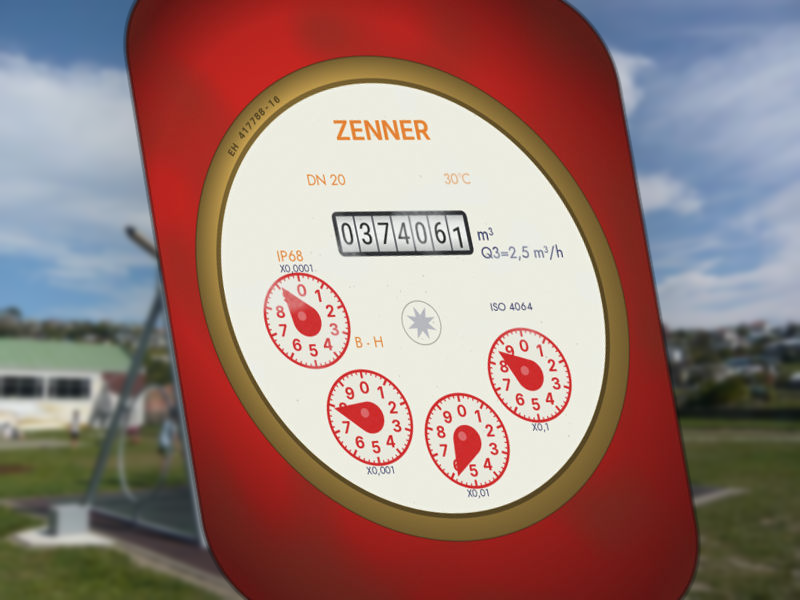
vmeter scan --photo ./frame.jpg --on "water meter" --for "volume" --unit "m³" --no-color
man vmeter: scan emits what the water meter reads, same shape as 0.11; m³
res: 374060.8579; m³
